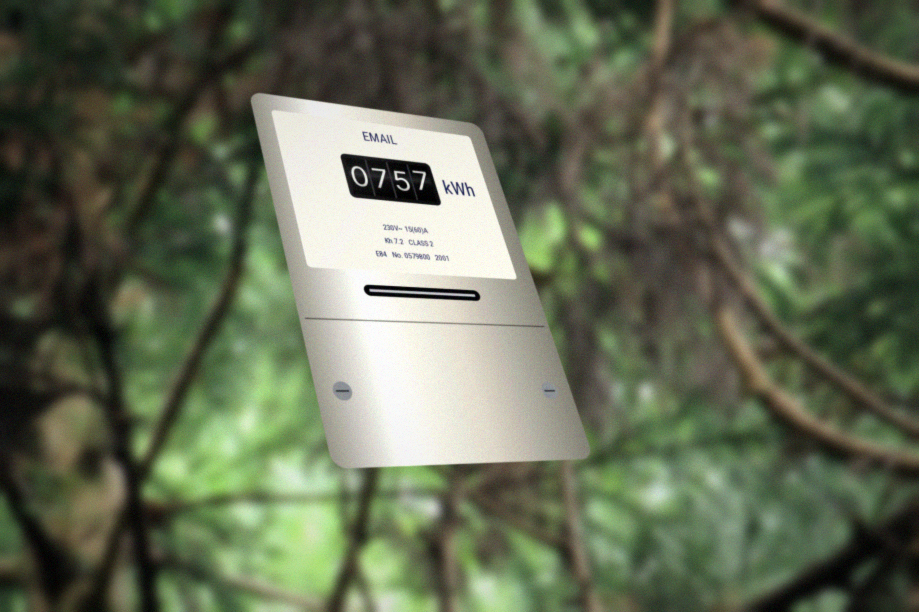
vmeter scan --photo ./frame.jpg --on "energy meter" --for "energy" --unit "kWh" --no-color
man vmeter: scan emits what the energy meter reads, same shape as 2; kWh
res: 757; kWh
